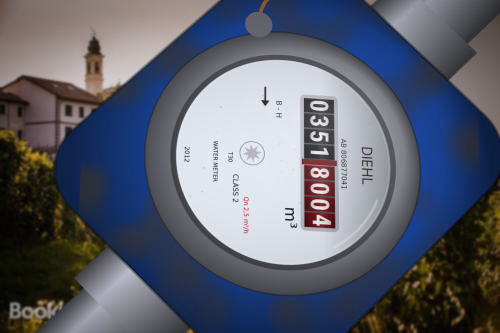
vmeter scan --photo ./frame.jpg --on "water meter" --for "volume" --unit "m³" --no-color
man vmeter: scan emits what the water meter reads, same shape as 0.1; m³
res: 351.8004; m³
